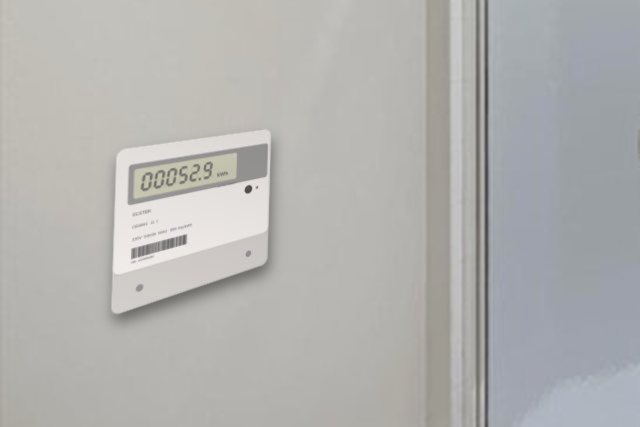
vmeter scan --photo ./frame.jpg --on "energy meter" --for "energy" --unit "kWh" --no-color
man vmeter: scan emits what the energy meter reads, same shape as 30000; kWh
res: 52.9; kWh
